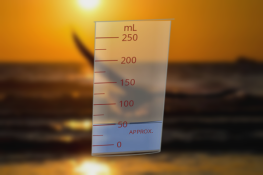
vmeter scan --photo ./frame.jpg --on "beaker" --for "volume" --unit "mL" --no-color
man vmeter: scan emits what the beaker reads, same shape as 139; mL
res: 50; mL
